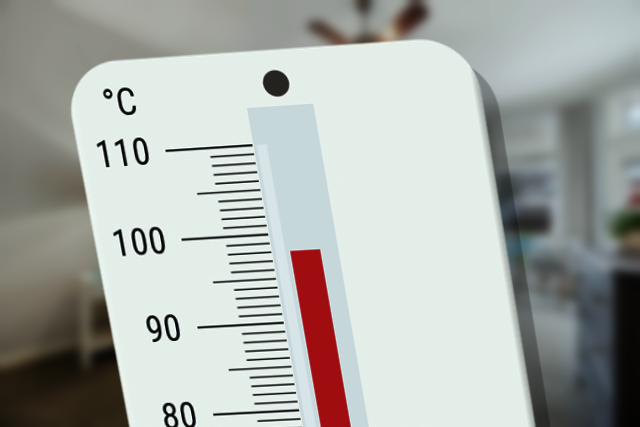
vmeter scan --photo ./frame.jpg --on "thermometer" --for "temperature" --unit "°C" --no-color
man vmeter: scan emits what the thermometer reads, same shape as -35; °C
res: 98; °C
